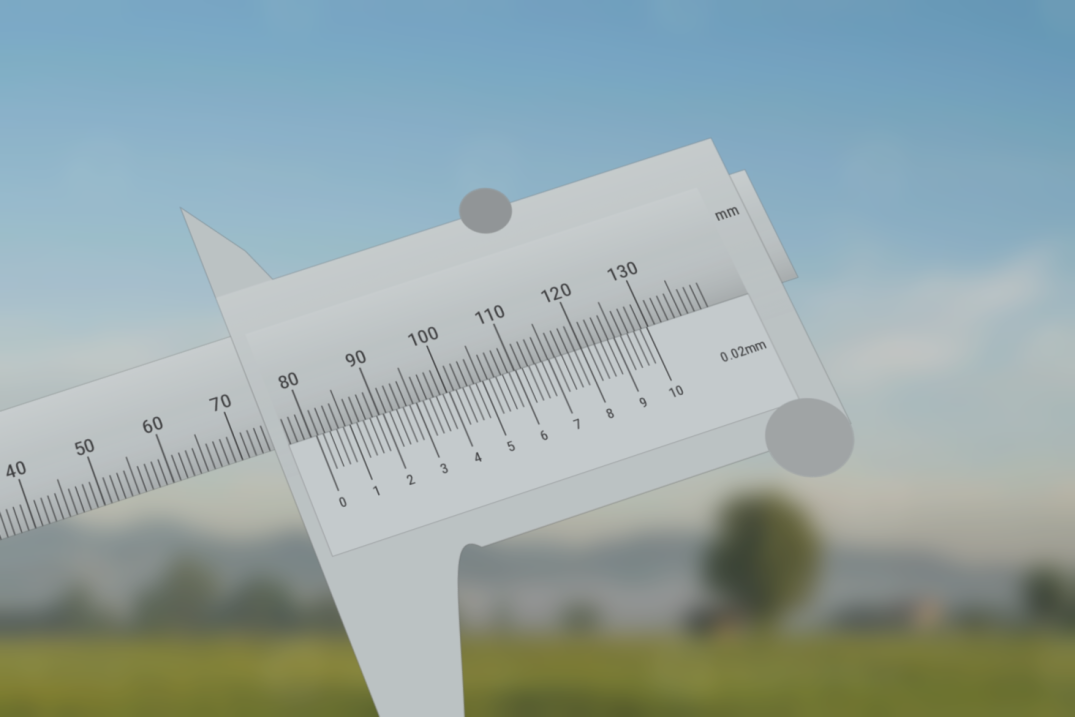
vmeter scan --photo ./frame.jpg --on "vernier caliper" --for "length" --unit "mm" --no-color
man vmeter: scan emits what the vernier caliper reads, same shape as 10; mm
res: 80.8; mm
